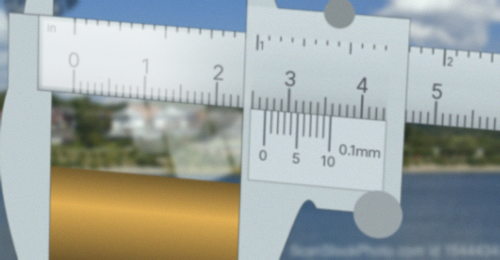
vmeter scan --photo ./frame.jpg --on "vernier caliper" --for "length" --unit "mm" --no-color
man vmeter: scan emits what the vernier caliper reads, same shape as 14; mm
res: 26.8; mm
